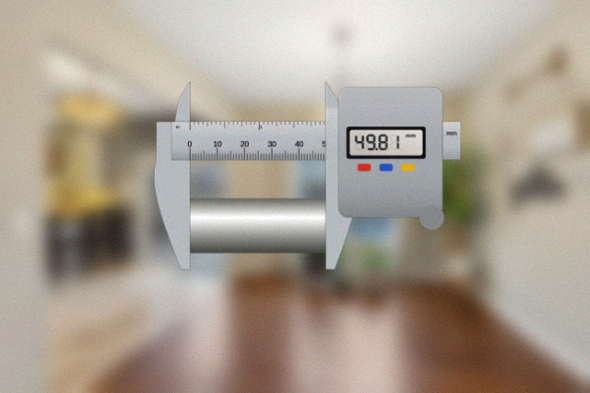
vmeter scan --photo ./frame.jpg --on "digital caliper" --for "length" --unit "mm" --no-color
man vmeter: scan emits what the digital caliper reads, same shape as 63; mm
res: 49.81; mm
